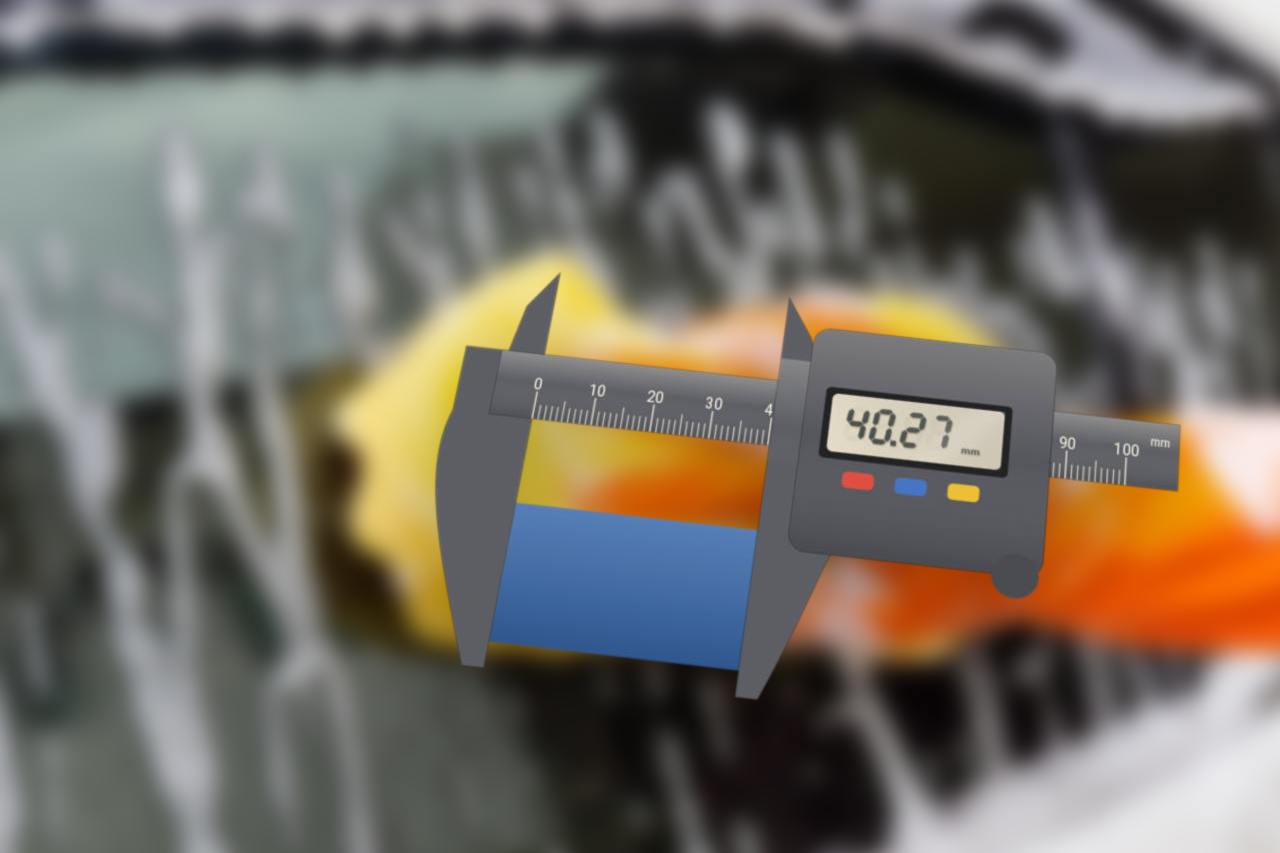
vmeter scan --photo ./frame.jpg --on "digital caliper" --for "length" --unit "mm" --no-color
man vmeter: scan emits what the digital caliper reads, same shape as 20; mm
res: 40.27; mm
